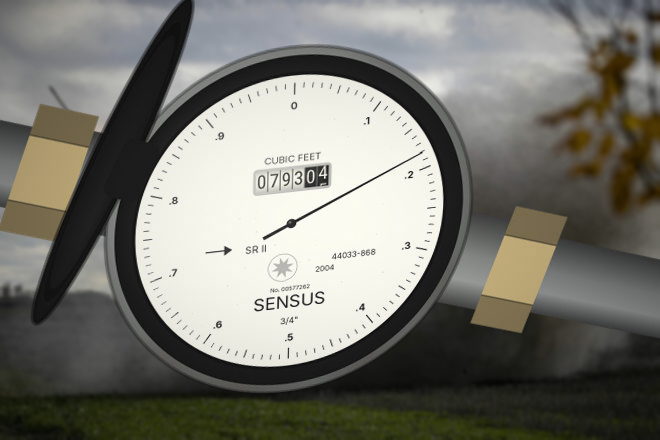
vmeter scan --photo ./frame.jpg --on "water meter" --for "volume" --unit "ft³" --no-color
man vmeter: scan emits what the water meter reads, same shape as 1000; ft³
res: 79304.18; ft³
